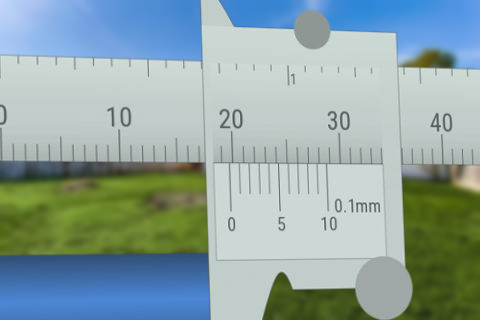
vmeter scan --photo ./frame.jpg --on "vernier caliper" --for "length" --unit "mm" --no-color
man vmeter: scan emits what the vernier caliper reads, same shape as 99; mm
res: 19.7; mm
